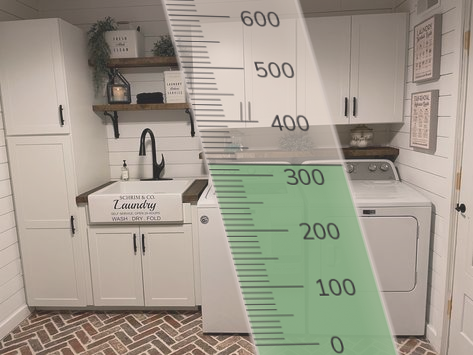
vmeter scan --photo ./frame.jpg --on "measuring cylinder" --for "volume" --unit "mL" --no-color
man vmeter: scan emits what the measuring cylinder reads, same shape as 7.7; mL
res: 320; mL
